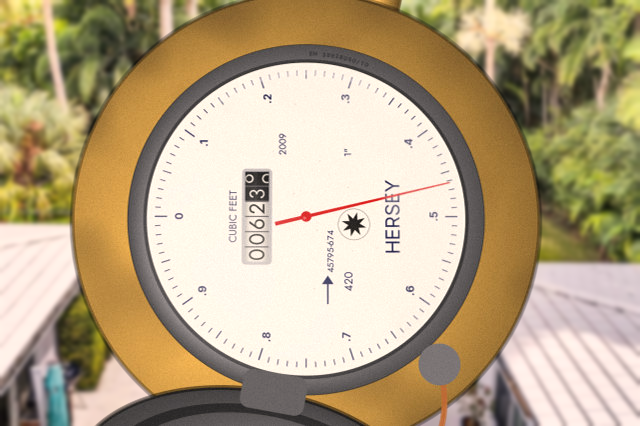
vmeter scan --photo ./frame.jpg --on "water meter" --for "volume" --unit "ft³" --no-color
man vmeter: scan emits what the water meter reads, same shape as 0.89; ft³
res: 6238.46; ft³
